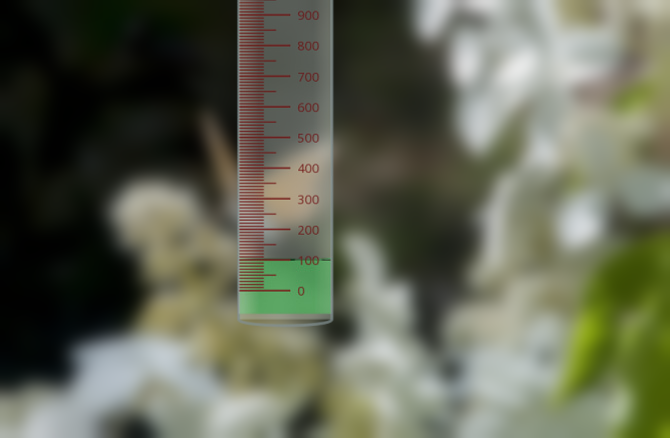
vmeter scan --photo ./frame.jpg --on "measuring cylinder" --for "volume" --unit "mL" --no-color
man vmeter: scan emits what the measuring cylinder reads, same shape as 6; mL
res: 100; mL
